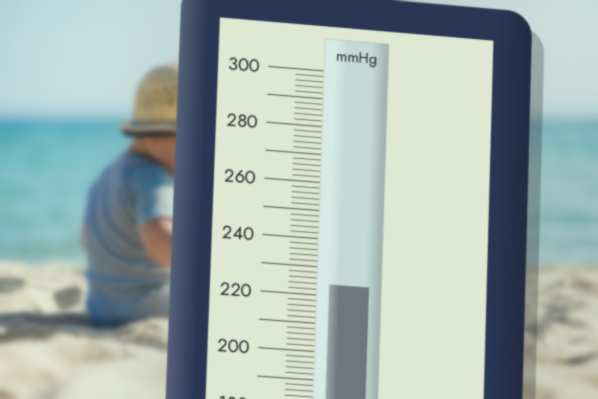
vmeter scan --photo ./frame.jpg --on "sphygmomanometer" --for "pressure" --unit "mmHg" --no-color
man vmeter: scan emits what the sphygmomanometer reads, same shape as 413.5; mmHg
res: 224; mmHg
